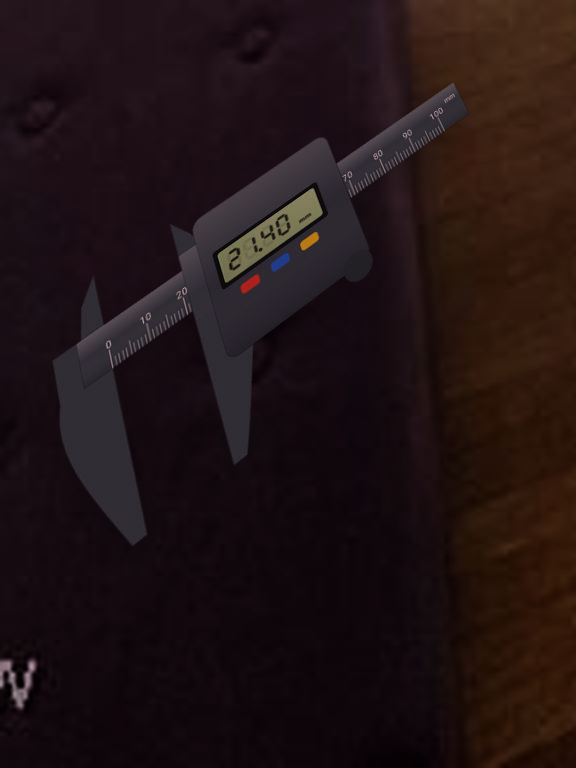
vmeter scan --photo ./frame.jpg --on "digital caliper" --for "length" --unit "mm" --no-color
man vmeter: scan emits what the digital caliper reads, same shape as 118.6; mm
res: 21.40; mm
